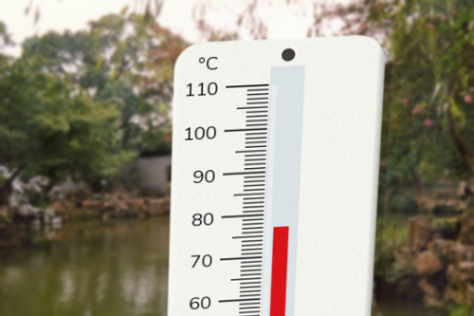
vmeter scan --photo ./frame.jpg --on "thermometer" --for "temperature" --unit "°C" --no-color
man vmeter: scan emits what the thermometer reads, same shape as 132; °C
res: 77; °C
